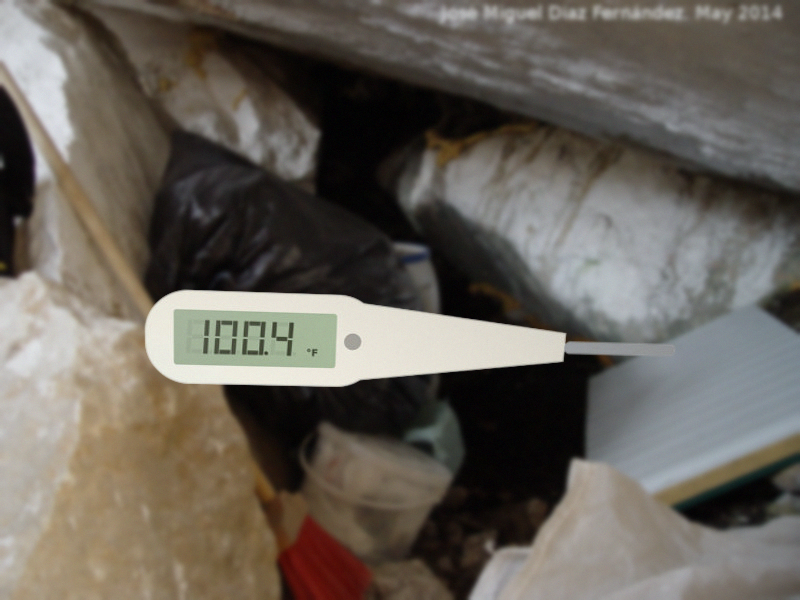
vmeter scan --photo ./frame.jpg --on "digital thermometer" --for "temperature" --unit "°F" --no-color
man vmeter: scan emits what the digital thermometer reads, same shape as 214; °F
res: 100.4; °F
